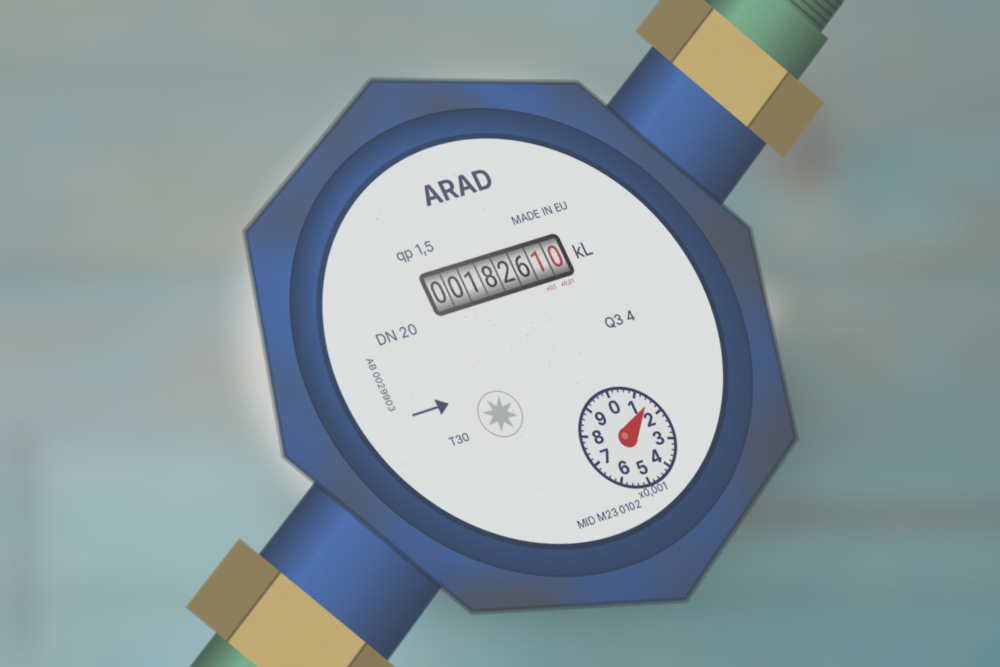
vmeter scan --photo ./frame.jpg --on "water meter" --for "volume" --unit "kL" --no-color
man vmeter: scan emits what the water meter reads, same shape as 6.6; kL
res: 1826.101; kL
